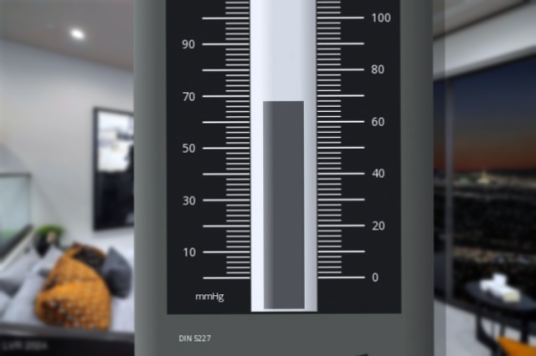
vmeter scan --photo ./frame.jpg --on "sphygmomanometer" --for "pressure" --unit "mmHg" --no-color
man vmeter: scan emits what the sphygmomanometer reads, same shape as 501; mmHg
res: 68; mmHg
